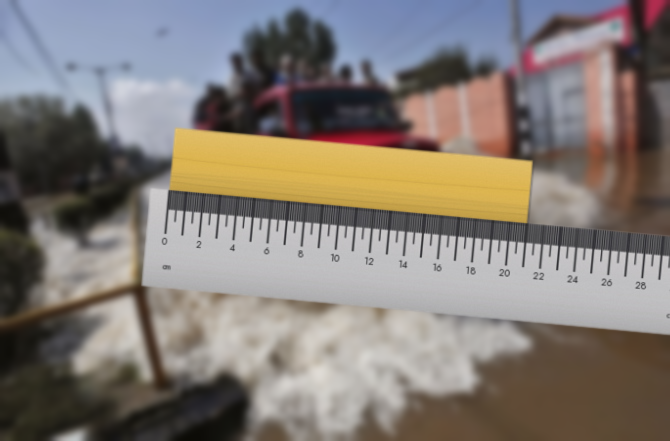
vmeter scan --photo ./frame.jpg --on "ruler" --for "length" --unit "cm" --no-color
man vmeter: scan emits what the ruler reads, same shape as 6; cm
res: 21; cm
